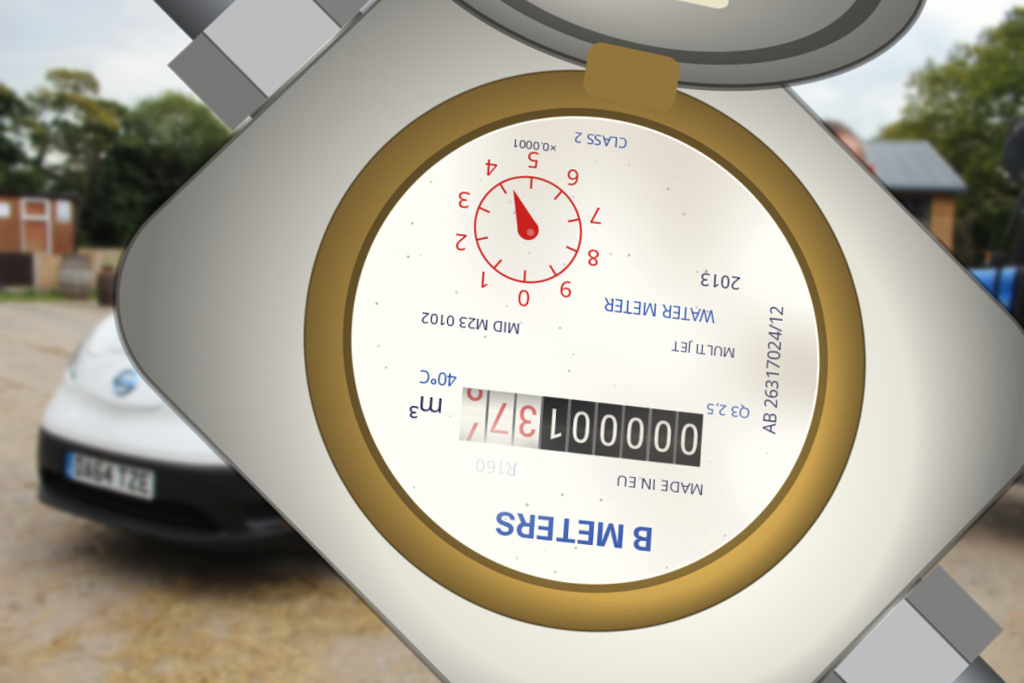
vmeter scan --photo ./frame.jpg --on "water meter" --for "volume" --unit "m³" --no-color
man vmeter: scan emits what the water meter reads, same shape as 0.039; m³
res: 1.3774; m³
